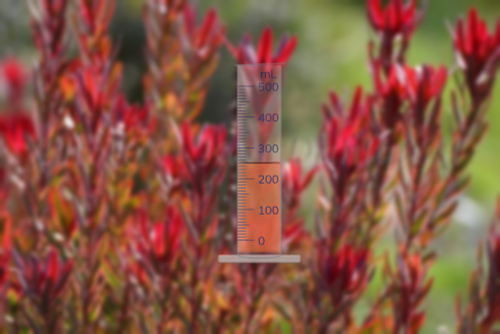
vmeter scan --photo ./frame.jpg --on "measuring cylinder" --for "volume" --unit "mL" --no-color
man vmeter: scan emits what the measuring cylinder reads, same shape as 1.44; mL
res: 250; mL
